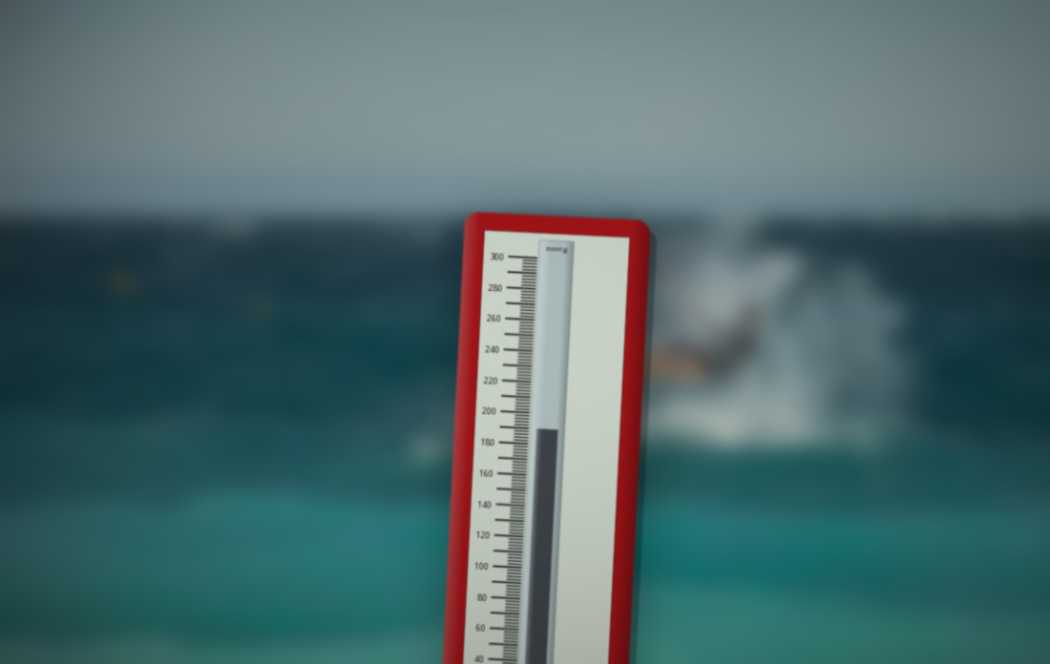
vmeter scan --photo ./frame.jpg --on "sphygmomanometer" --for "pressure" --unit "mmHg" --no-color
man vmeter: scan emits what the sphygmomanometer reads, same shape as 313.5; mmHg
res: 190; mmHg
